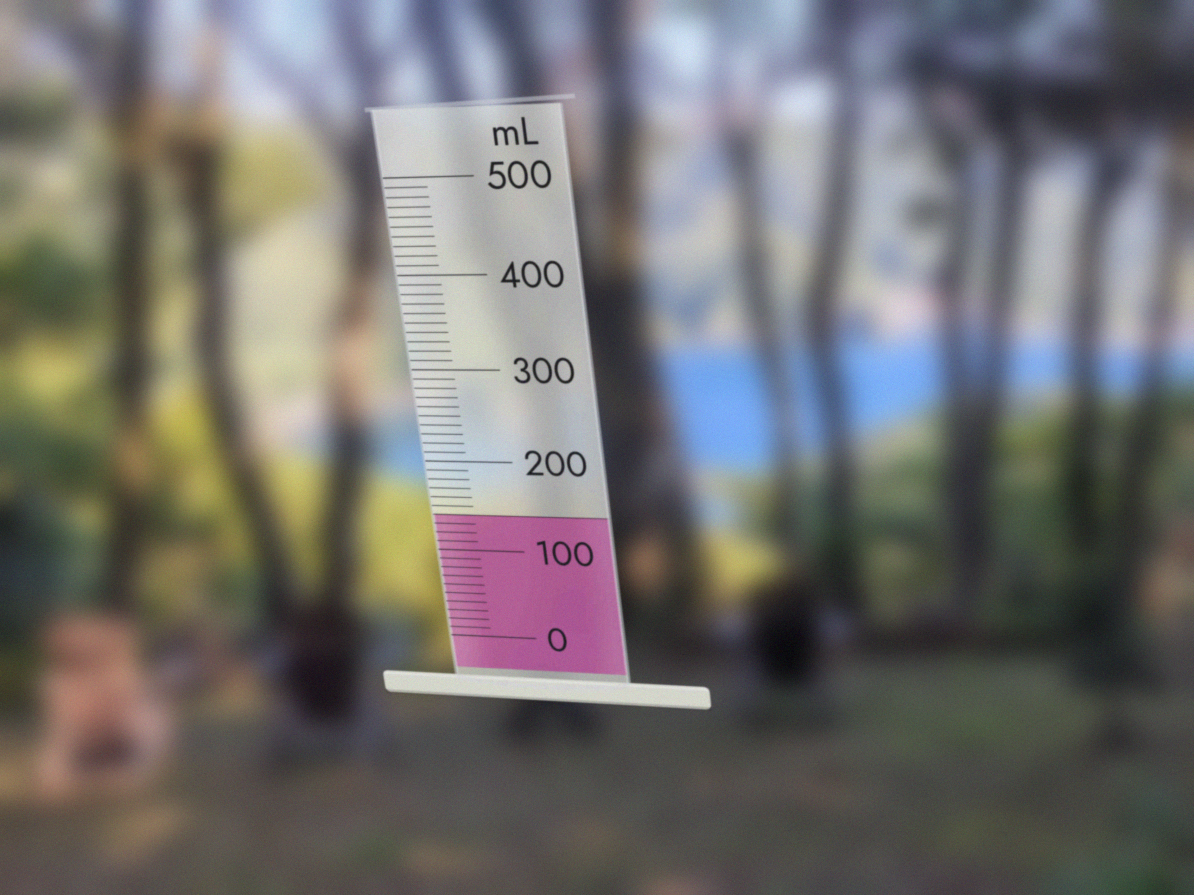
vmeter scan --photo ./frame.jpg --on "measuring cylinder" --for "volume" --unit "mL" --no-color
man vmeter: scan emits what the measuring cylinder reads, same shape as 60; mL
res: 140; mL
